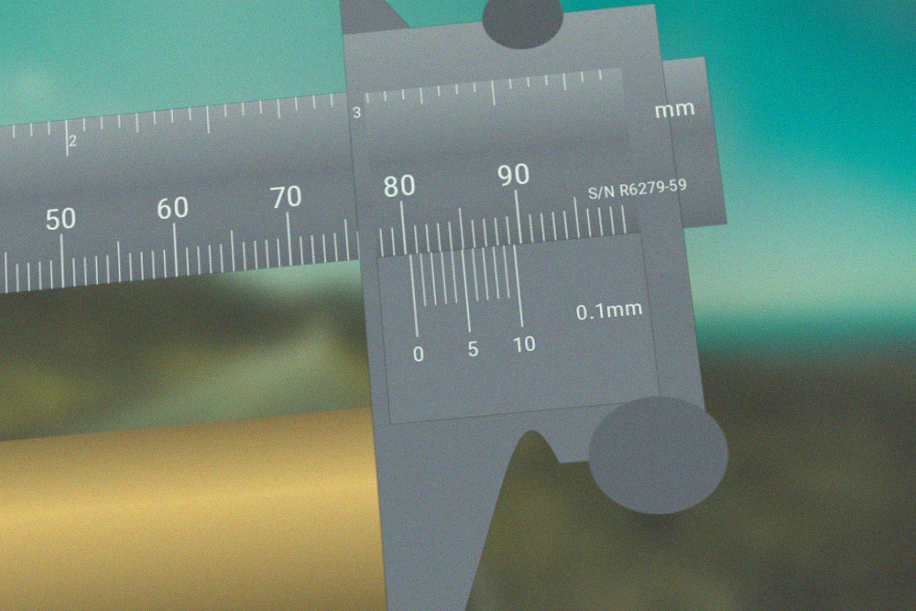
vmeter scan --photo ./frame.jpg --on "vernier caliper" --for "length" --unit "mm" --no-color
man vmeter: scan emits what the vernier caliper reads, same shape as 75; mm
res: 80.4; mm
